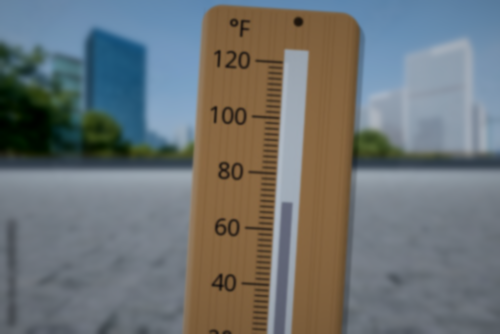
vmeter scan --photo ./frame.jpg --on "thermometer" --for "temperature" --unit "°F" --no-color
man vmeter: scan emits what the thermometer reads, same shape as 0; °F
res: 70; °F
